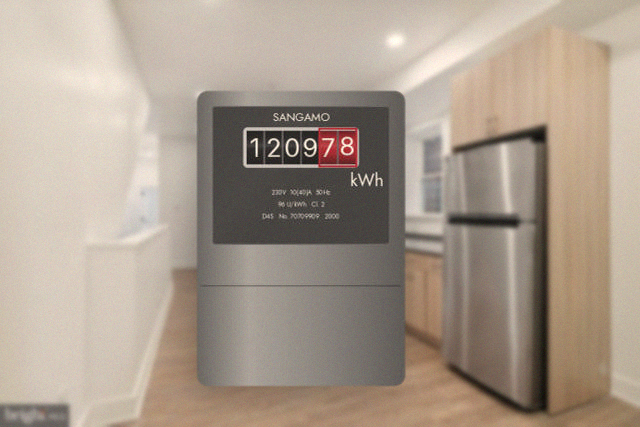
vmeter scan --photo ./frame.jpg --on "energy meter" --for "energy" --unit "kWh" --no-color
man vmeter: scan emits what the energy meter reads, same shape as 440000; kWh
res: 1209.78; kWh
